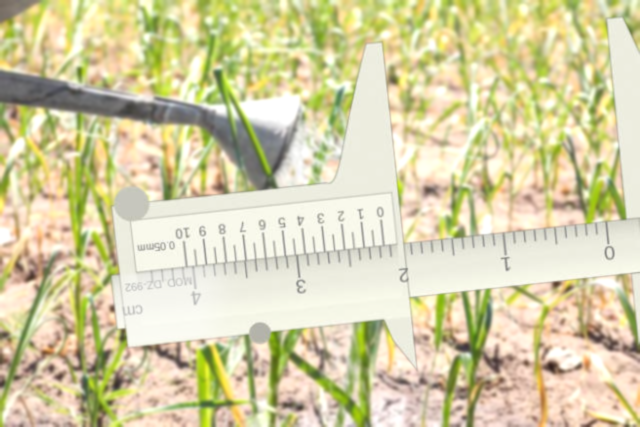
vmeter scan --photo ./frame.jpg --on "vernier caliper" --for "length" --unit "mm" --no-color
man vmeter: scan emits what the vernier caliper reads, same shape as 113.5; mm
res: 21.6; mm
